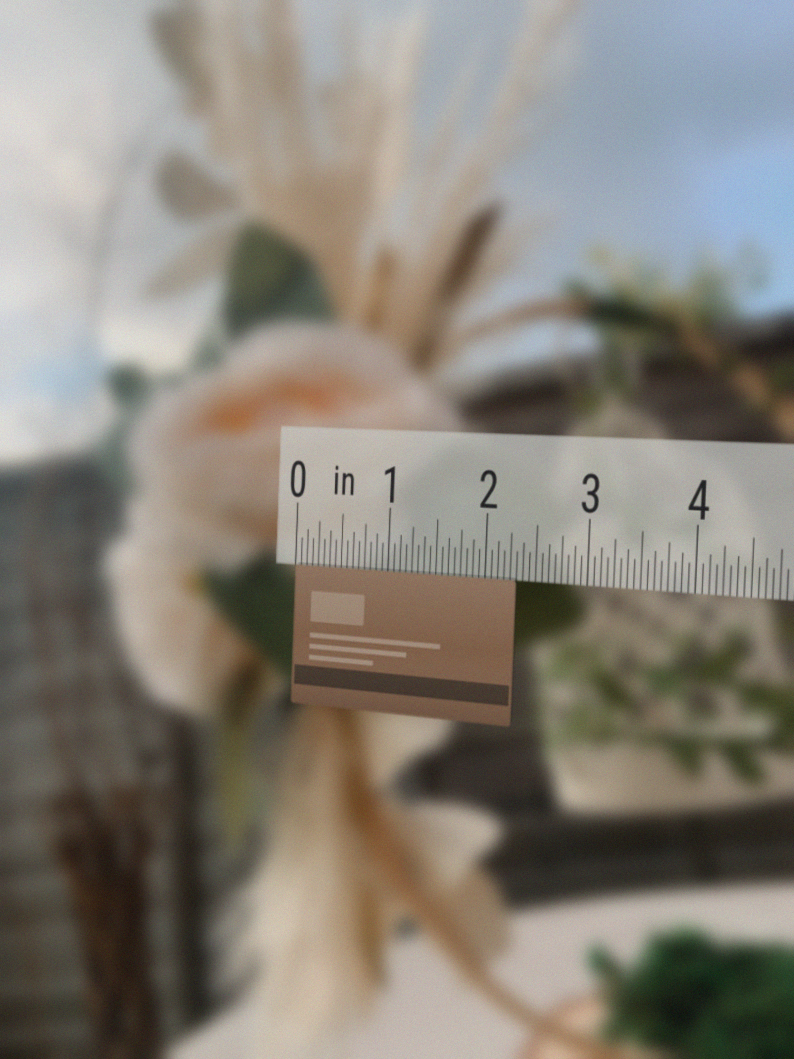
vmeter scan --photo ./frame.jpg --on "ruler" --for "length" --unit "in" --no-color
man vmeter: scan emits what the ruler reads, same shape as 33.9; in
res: 2.3125; in
